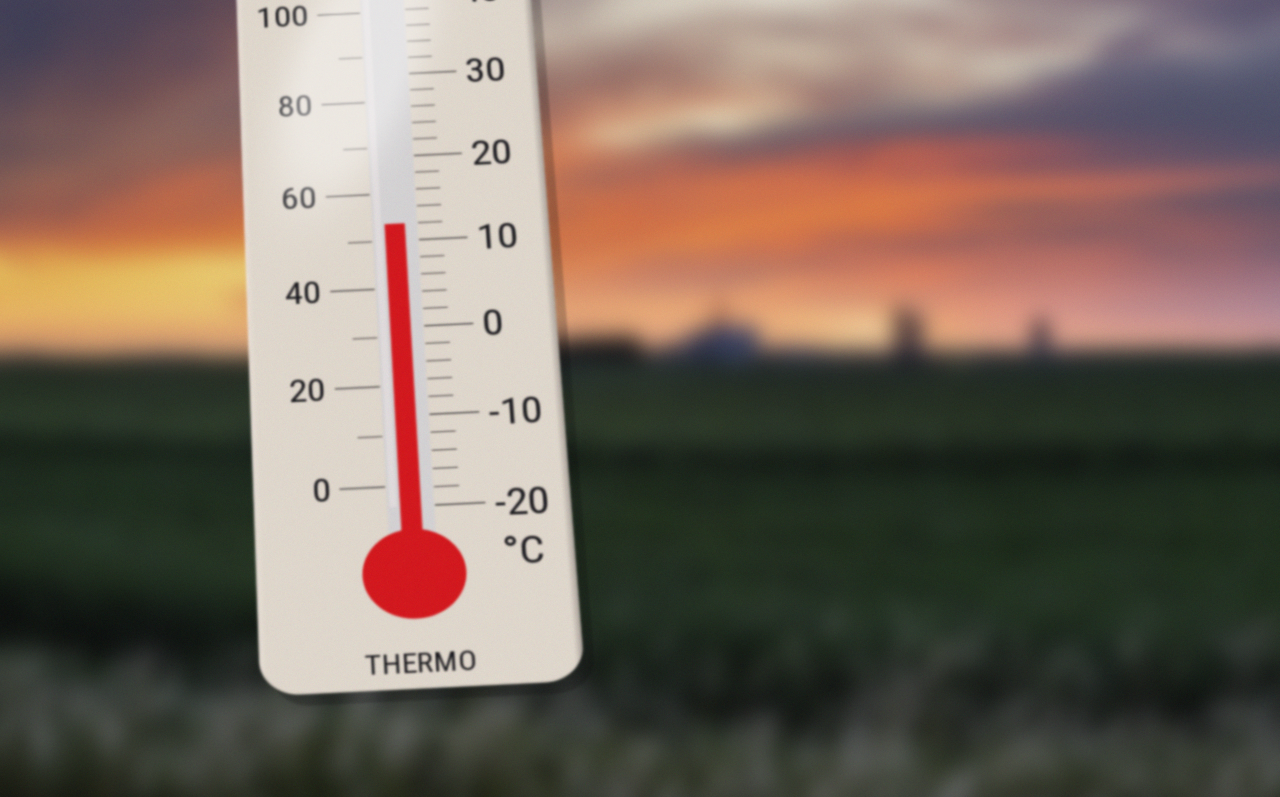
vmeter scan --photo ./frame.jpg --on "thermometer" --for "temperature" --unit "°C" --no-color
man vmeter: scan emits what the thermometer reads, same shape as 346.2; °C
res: 12; °C
